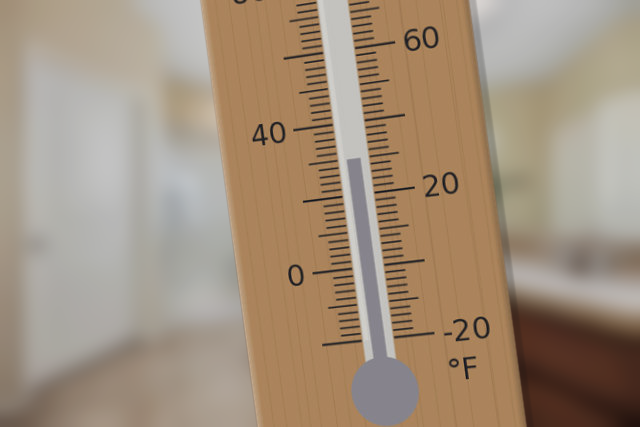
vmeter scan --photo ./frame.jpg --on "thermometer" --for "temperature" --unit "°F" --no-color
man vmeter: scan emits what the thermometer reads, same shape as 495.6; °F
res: 30; °F
